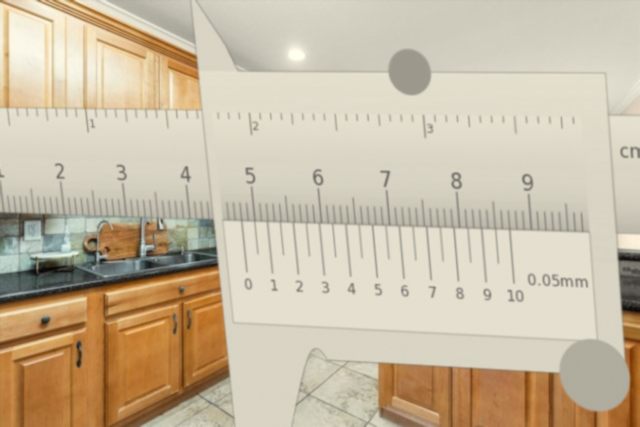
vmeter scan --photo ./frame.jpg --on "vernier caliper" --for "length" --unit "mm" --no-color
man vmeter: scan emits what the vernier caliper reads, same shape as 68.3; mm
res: 48.0; mm
